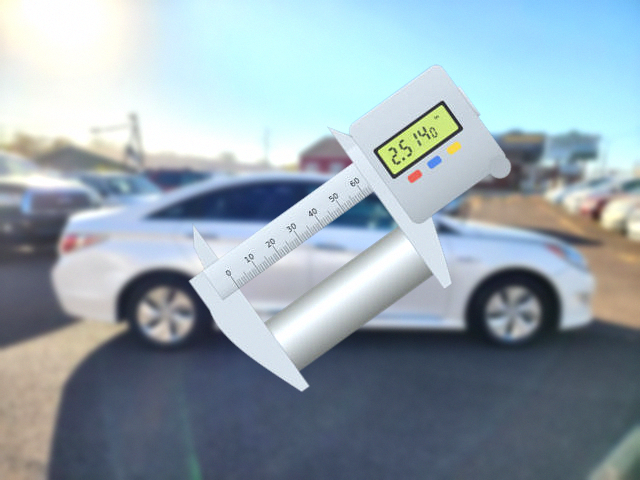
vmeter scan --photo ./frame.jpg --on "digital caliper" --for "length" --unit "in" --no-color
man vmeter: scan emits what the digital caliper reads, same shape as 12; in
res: 2.5140; in
